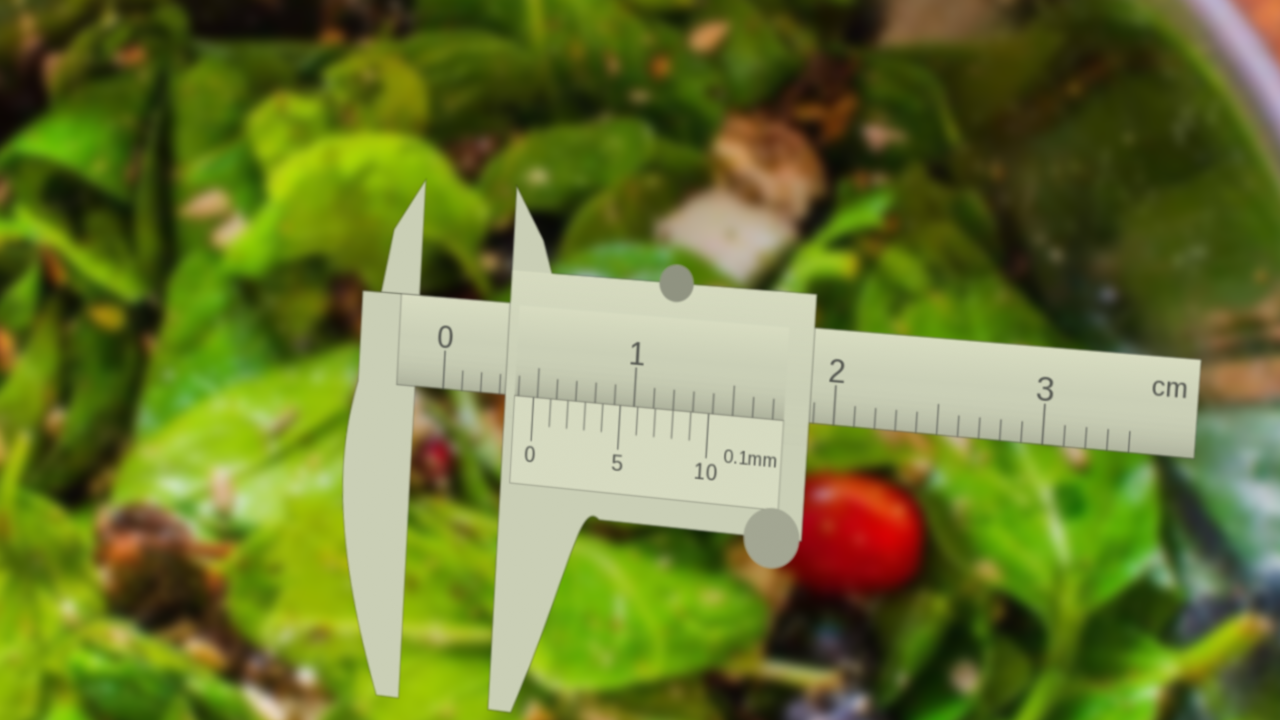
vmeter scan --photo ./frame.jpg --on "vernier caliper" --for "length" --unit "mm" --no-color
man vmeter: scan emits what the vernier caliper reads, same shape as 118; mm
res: 4.8; mm
